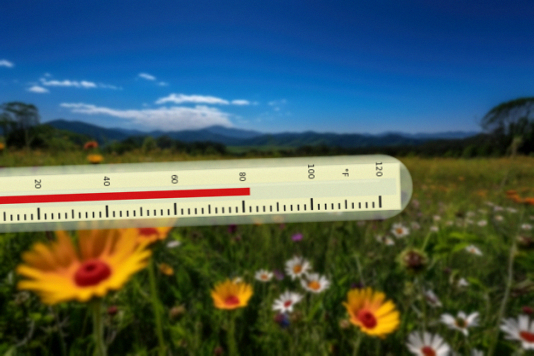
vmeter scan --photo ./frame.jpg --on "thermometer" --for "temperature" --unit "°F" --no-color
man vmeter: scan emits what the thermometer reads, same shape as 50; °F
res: 82; °F
